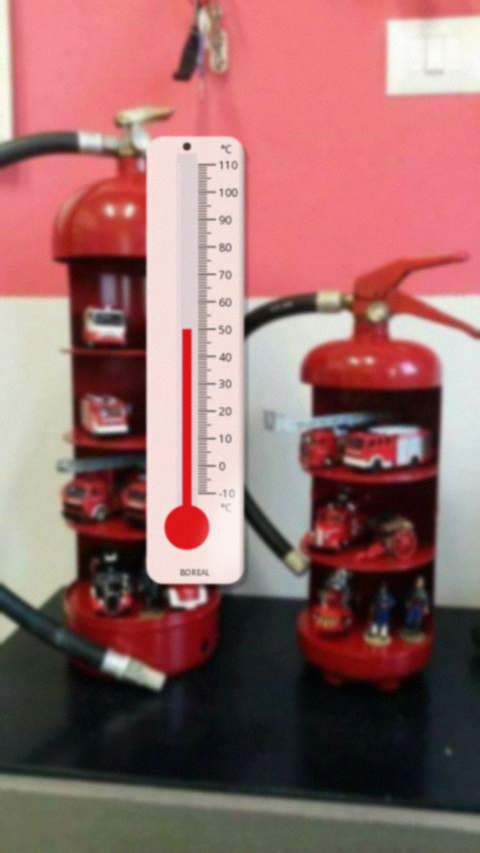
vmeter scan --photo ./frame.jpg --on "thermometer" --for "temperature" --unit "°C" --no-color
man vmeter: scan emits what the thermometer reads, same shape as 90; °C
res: 50; °C
